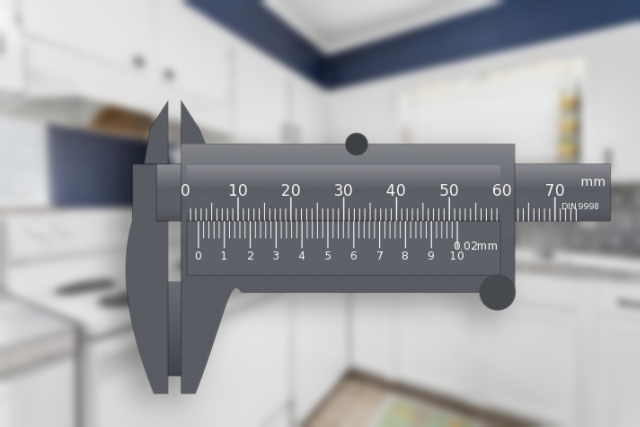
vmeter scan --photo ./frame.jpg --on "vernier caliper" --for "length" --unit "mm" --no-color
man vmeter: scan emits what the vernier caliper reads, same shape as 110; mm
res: 2.5; mm
